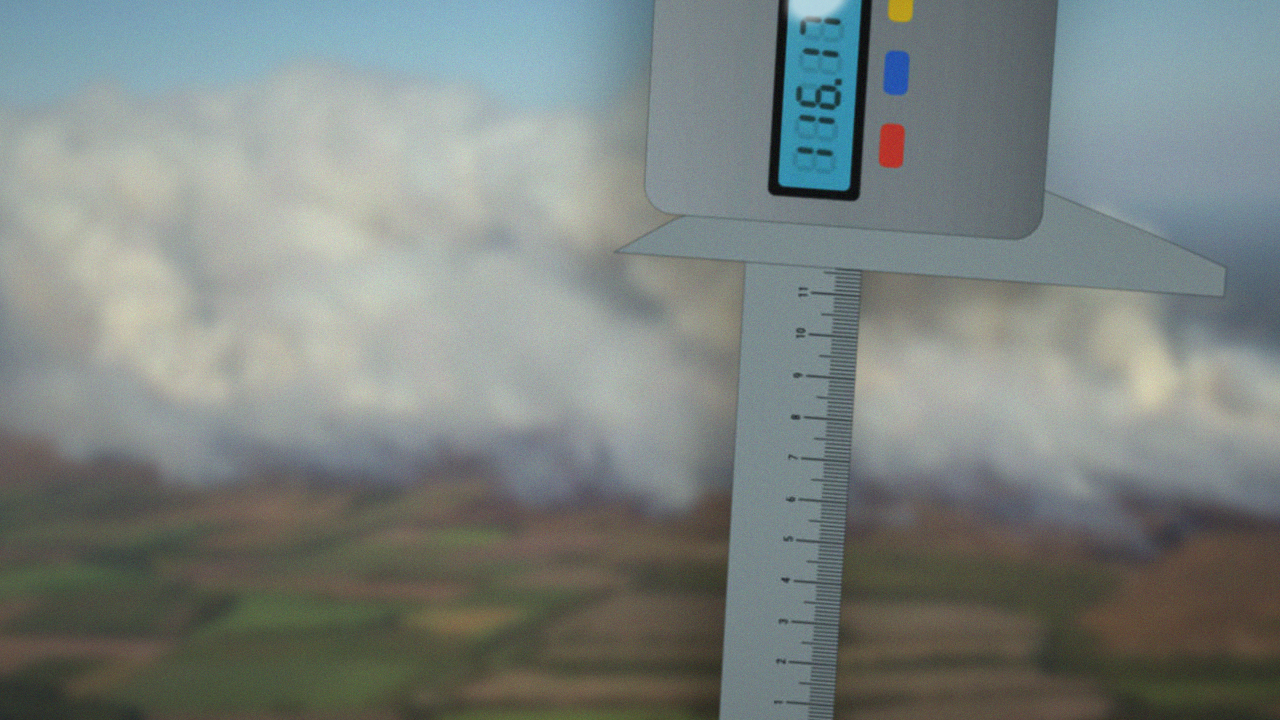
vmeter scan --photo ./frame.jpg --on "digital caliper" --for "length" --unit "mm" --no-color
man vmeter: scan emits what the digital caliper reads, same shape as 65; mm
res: 116.17; mm
